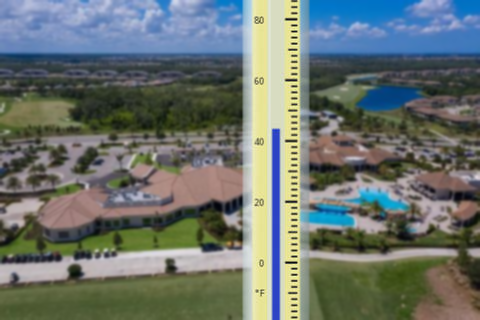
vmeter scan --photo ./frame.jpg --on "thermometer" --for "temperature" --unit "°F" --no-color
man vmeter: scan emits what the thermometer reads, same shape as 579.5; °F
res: 44; °F
